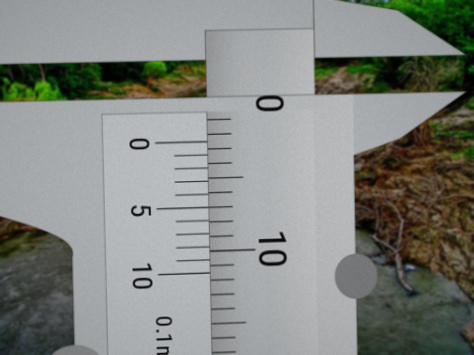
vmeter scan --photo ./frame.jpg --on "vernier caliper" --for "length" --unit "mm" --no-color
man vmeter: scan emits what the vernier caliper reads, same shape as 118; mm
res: 2.5; mm
